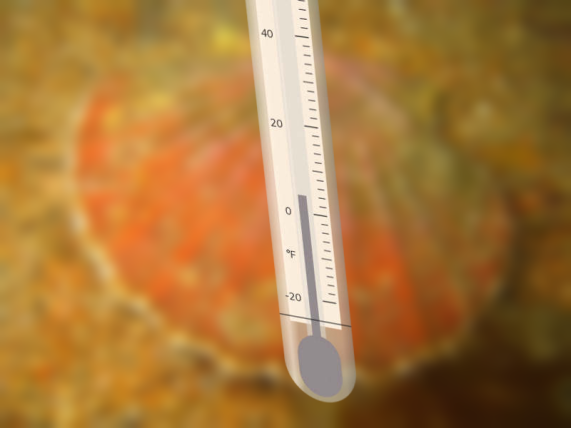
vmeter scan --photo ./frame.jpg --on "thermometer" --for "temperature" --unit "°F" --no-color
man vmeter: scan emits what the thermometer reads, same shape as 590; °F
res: 4; °F
